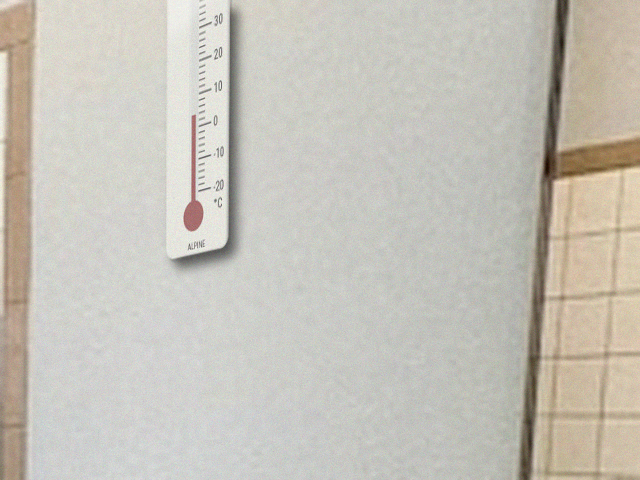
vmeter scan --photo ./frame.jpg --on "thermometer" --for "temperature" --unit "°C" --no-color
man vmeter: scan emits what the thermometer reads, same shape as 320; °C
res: 4; °C
